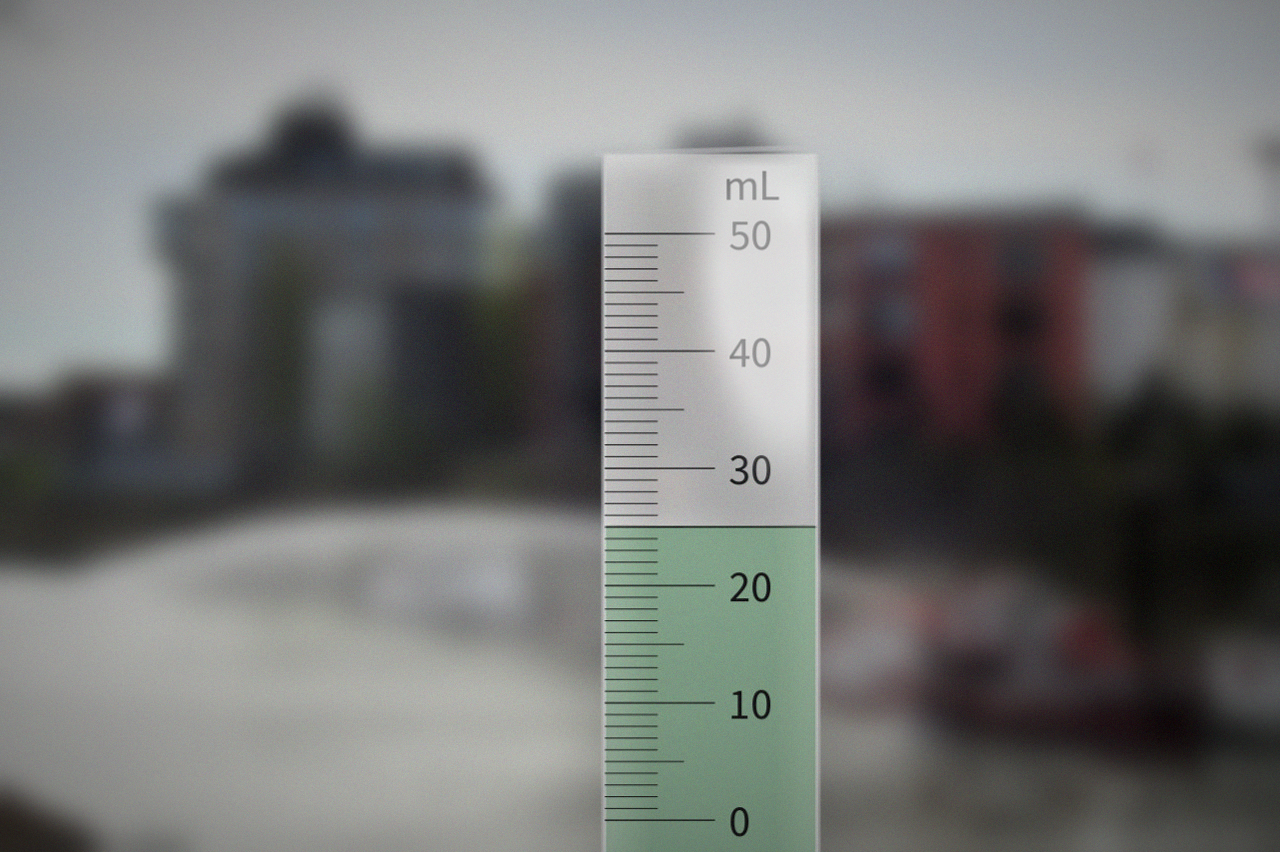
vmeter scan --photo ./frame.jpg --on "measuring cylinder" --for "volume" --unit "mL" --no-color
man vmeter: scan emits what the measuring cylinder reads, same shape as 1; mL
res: 25; mL
